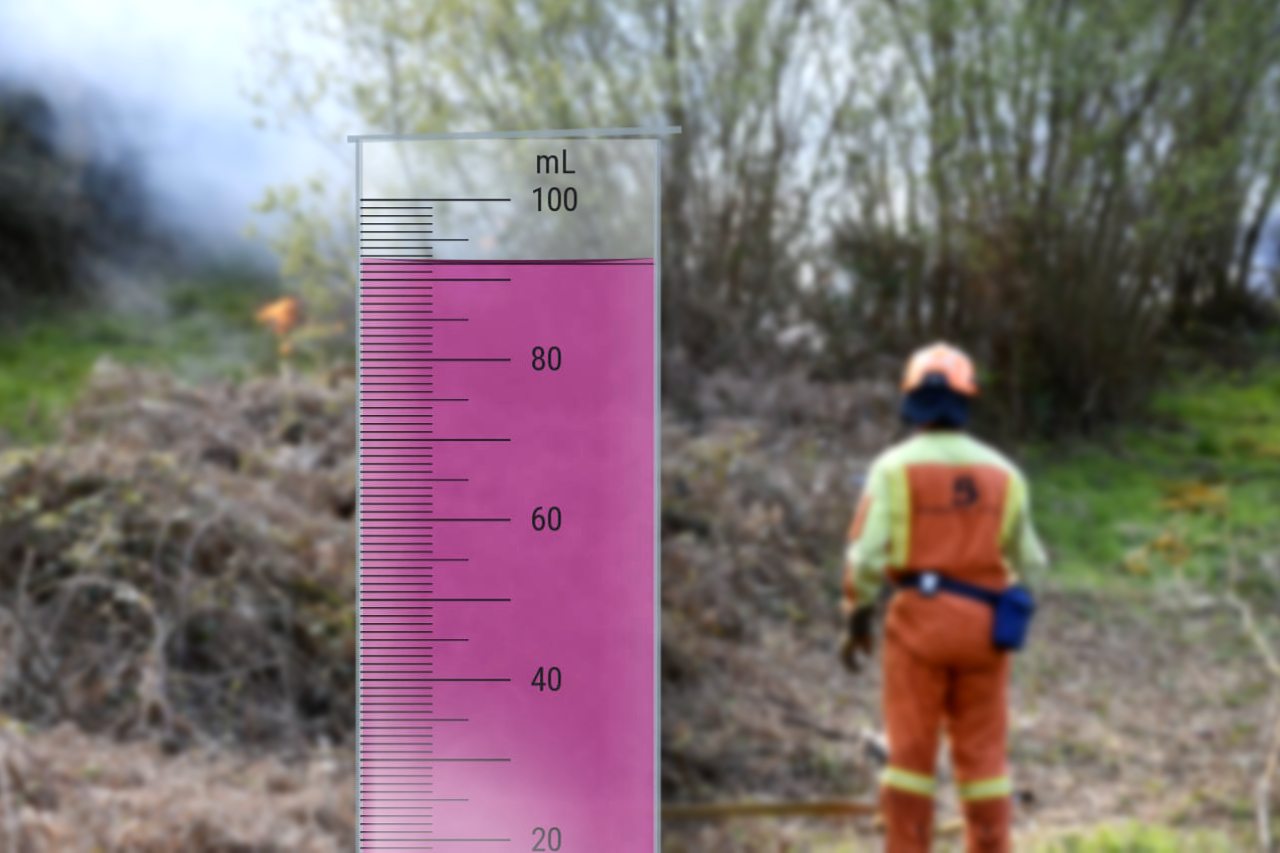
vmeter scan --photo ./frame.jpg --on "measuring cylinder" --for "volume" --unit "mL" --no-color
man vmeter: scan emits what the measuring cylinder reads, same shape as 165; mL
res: 92; mL
